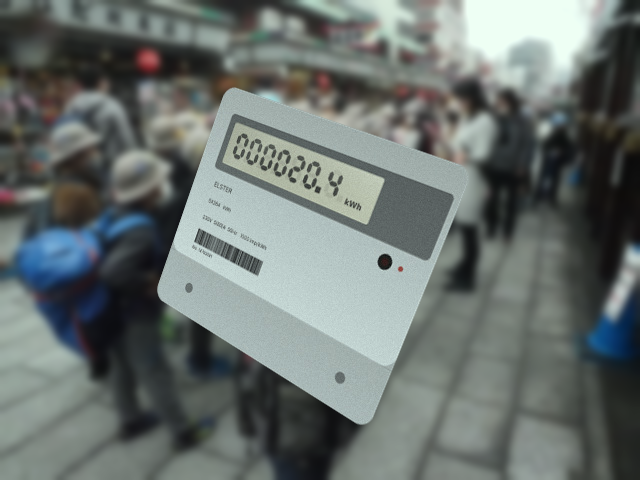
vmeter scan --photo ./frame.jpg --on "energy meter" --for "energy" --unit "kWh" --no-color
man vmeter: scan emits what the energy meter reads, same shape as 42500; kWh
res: 20.4; kWh
